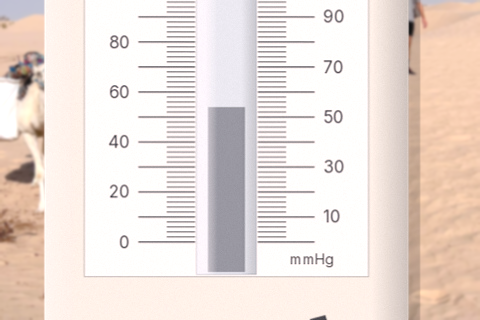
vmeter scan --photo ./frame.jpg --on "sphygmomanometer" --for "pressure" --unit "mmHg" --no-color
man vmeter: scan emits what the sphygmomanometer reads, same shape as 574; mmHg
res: 54; mmHg
